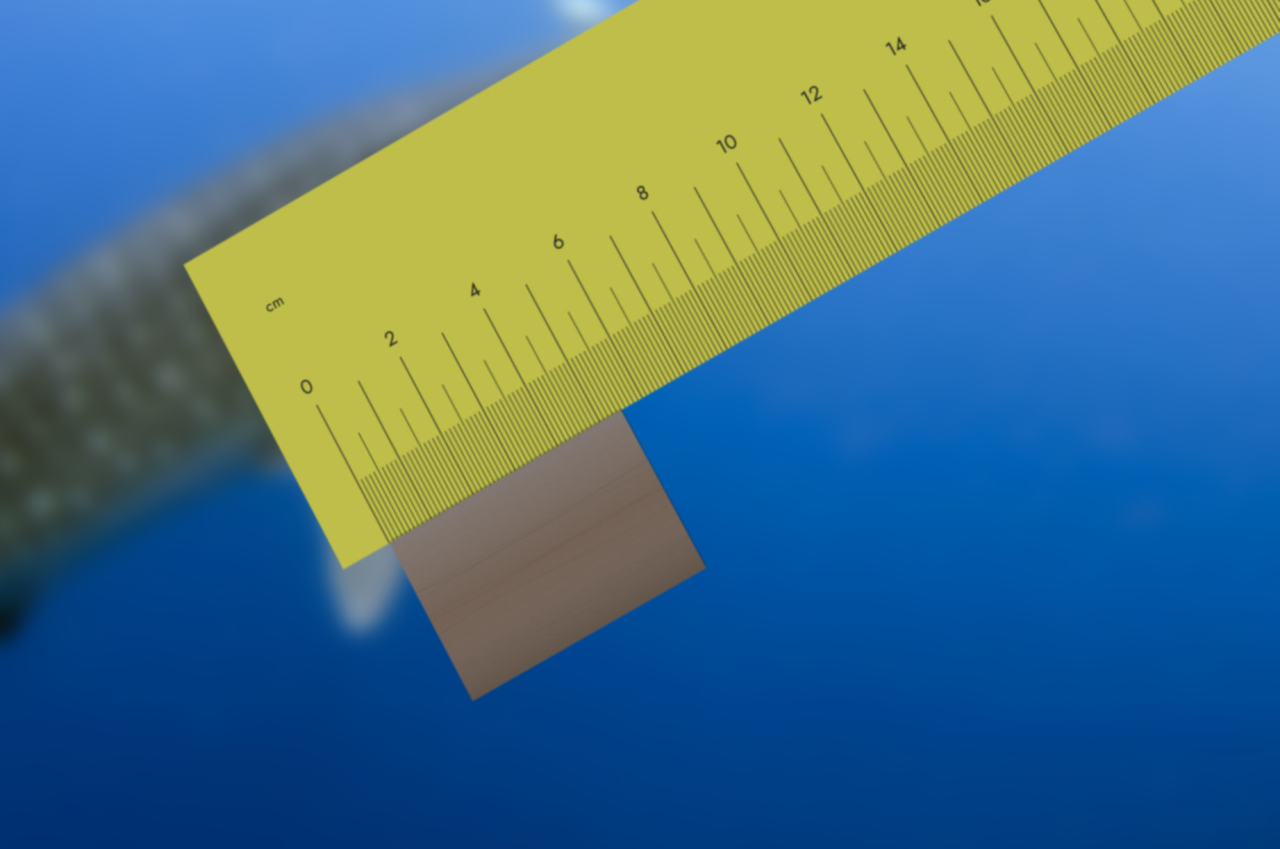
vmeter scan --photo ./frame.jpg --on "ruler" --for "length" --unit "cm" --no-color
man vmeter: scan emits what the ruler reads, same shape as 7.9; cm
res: 5.5; cm
